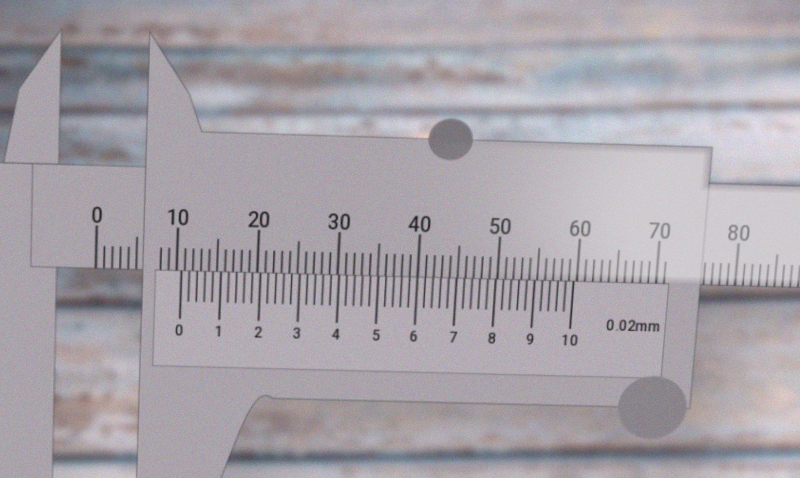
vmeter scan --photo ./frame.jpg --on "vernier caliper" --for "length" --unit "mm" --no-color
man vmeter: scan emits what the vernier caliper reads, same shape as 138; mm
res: 10.6; mm
